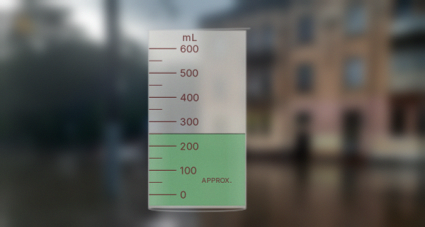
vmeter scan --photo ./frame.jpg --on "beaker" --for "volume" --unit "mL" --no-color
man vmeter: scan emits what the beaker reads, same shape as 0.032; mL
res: 250; mL
